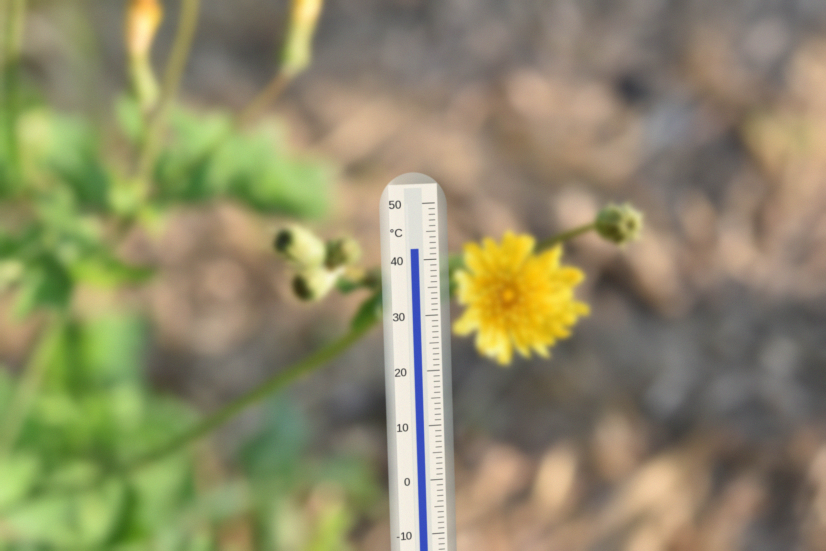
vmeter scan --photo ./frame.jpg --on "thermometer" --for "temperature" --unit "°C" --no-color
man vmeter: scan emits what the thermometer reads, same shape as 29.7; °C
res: 42; °C
